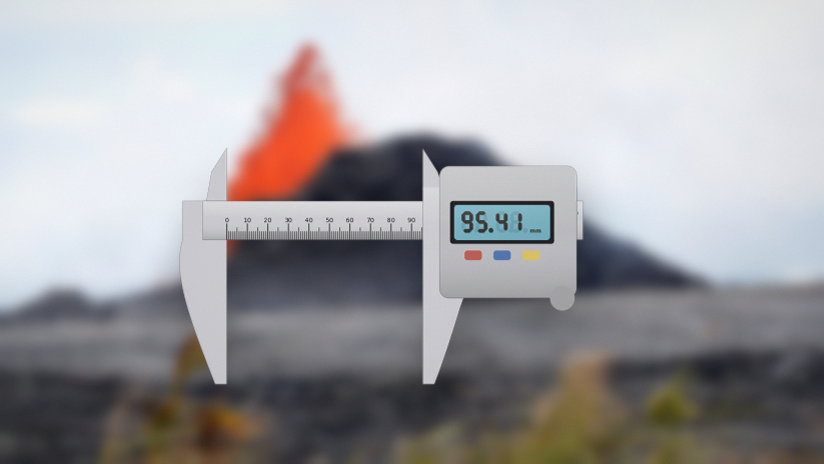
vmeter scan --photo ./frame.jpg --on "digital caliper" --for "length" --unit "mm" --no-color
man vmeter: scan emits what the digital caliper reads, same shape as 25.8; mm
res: 95.41; mm
